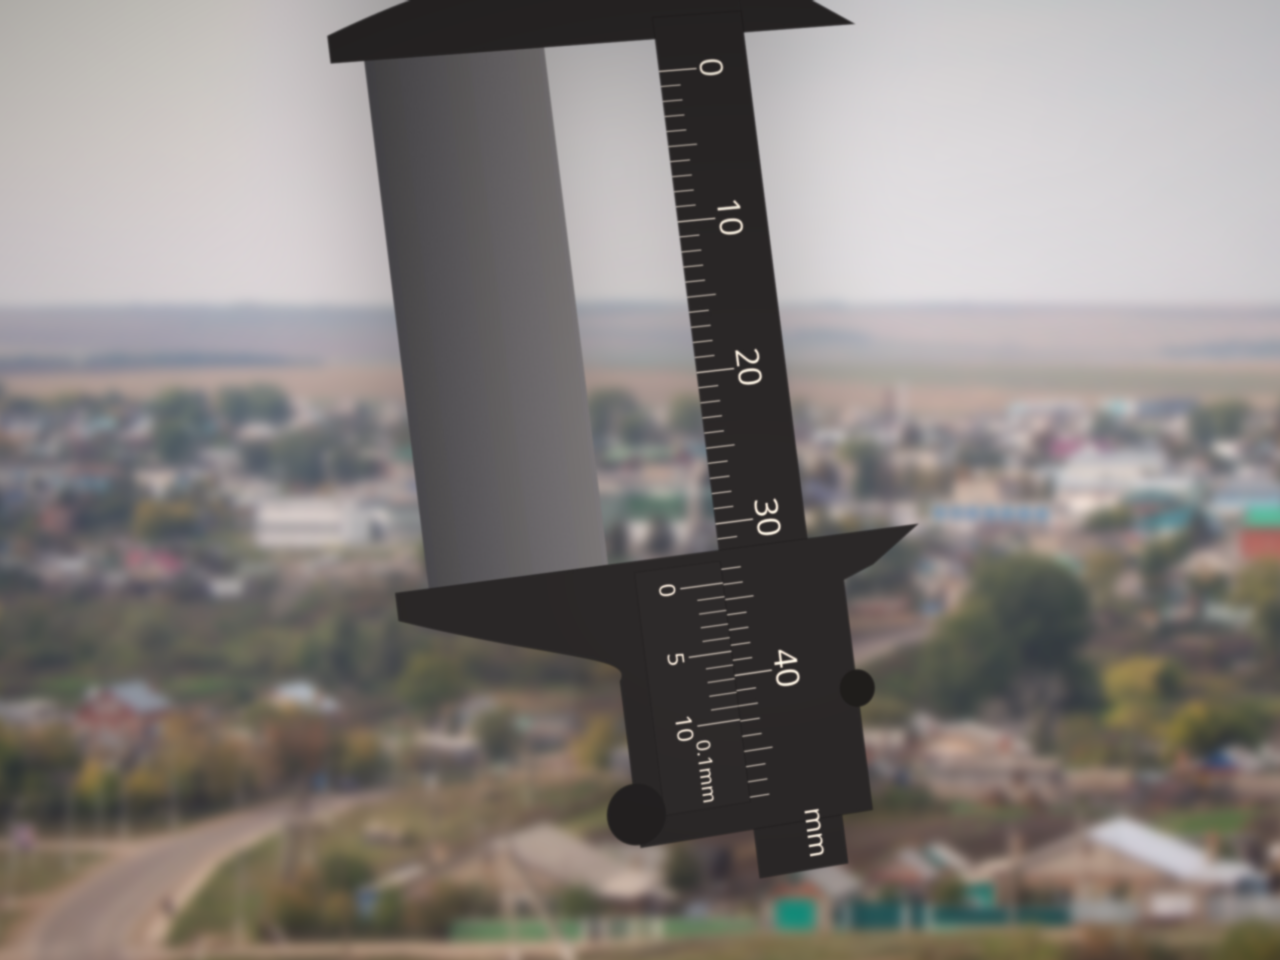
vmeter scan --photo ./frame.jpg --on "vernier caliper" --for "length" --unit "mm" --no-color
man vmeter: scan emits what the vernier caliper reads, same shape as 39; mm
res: 33.9; mm
